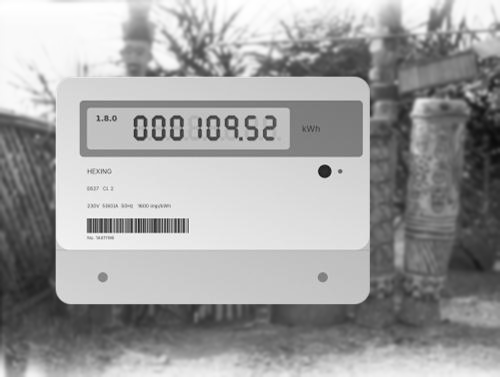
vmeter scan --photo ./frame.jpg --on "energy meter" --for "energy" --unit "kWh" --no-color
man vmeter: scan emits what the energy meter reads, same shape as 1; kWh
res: 109.52; kWh
